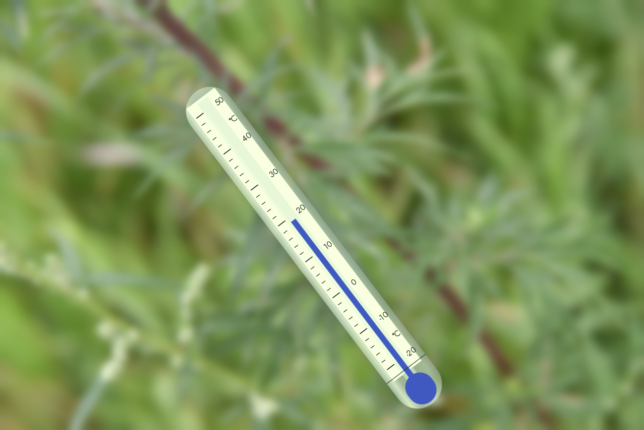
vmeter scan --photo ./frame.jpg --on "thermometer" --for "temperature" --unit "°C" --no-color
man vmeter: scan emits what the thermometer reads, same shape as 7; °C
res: 19; °C
